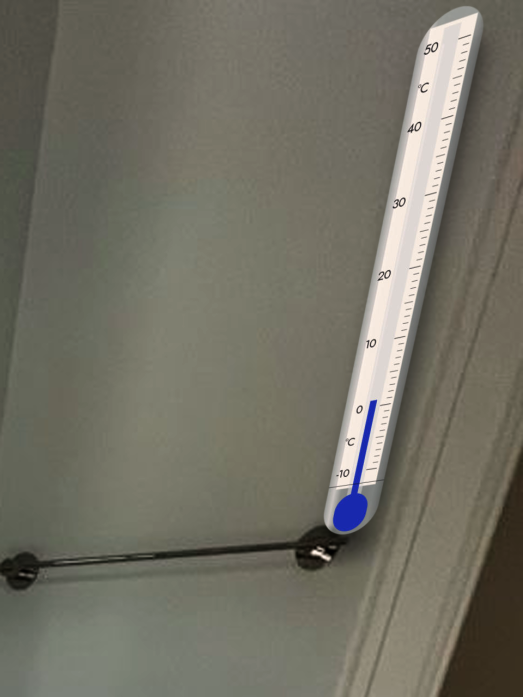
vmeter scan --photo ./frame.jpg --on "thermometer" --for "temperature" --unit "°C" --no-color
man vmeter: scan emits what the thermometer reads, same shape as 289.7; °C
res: 1; °C
